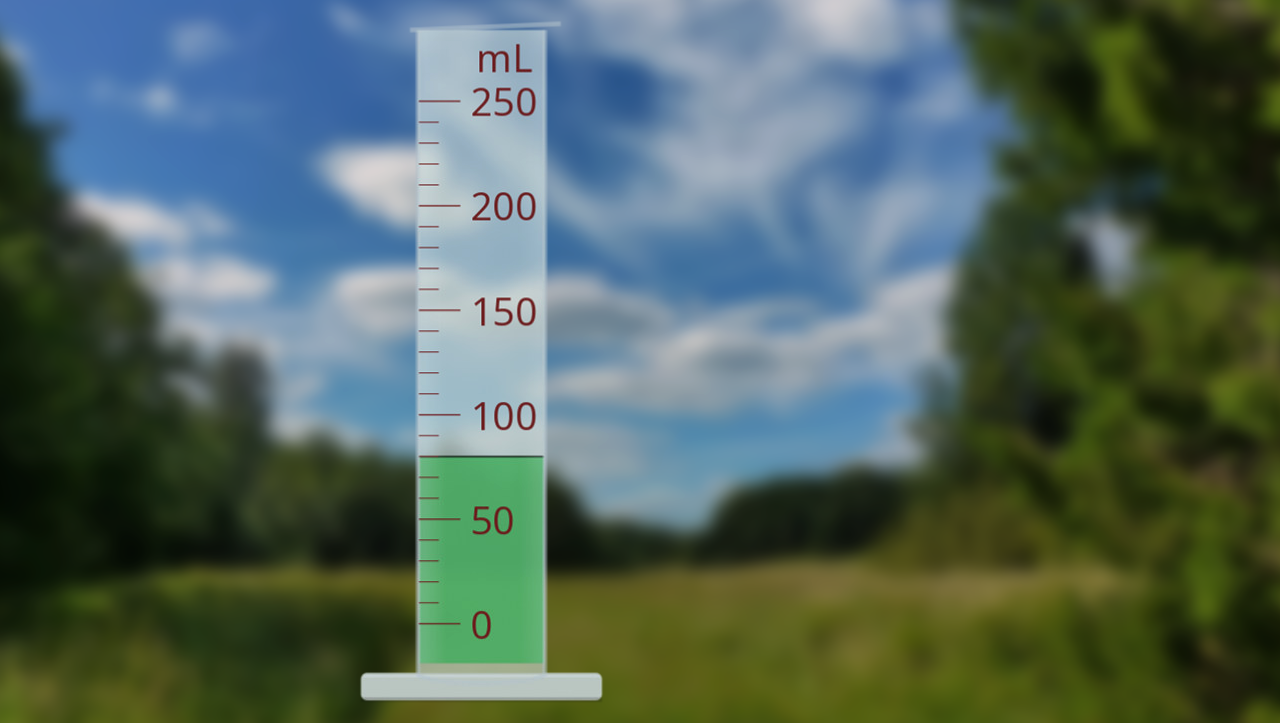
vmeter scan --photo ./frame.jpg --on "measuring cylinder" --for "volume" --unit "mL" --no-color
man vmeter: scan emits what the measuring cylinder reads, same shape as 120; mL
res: 80; mL
